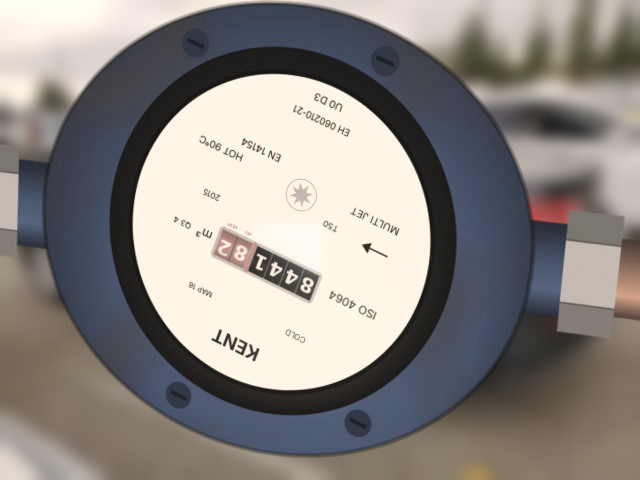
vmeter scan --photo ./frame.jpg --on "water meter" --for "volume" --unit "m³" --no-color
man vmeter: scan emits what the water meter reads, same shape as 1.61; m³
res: 8441.82; m³
